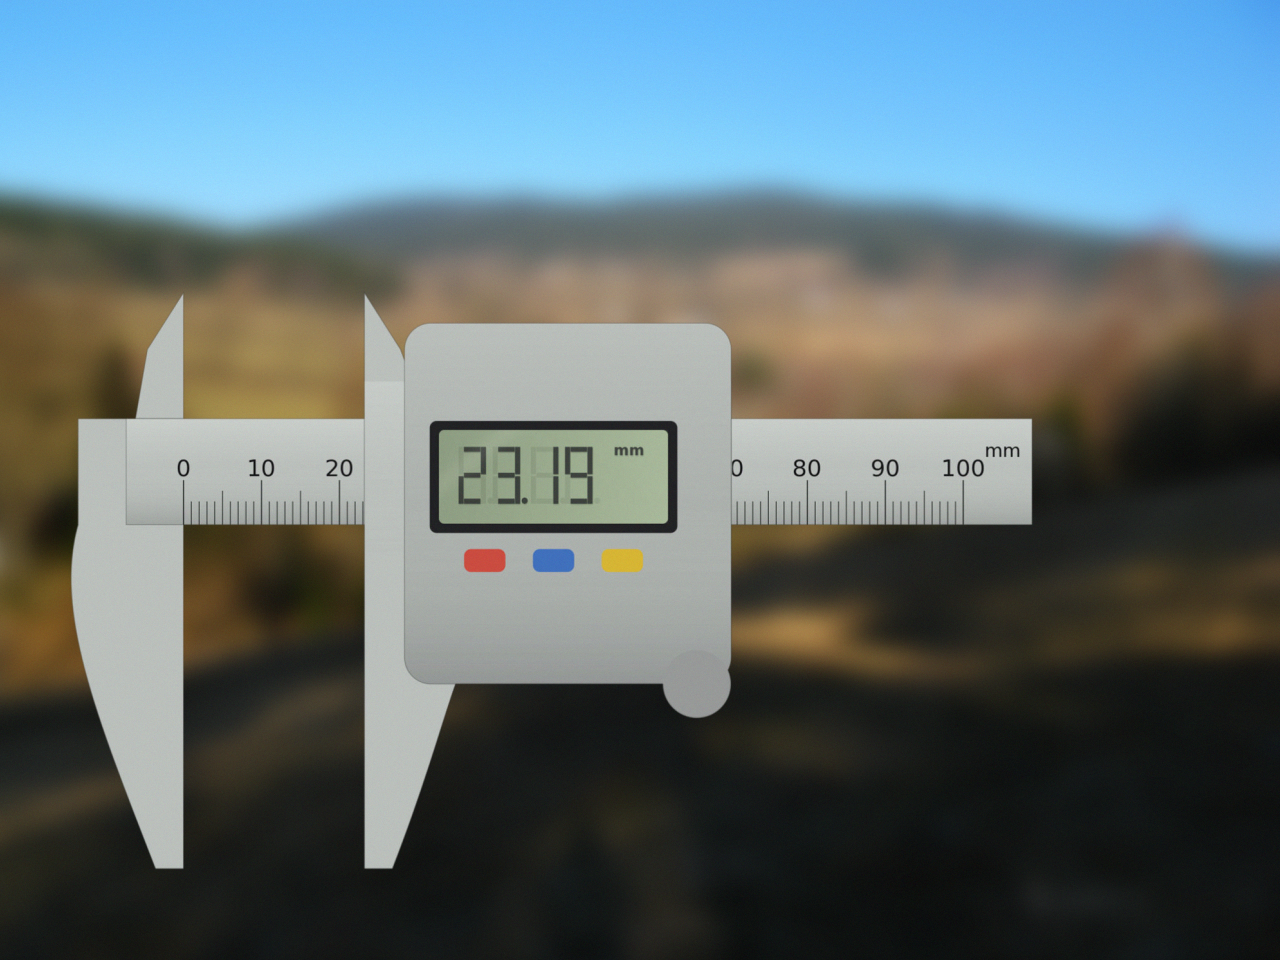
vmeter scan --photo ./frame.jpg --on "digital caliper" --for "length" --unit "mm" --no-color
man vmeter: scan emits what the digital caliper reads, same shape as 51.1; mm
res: 23.19; mm
